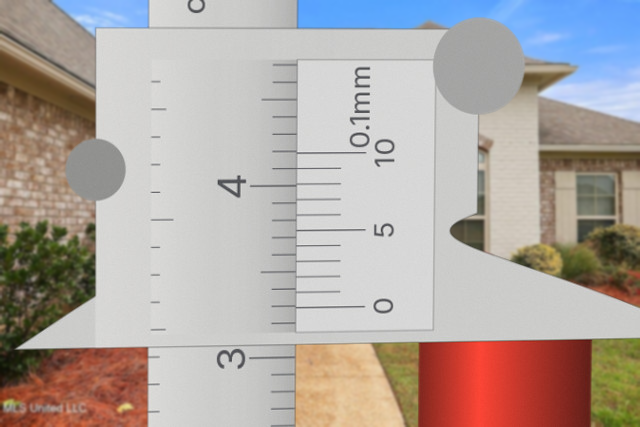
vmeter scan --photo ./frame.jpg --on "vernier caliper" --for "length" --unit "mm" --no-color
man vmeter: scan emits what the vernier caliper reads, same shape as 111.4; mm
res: 32.9; mm
